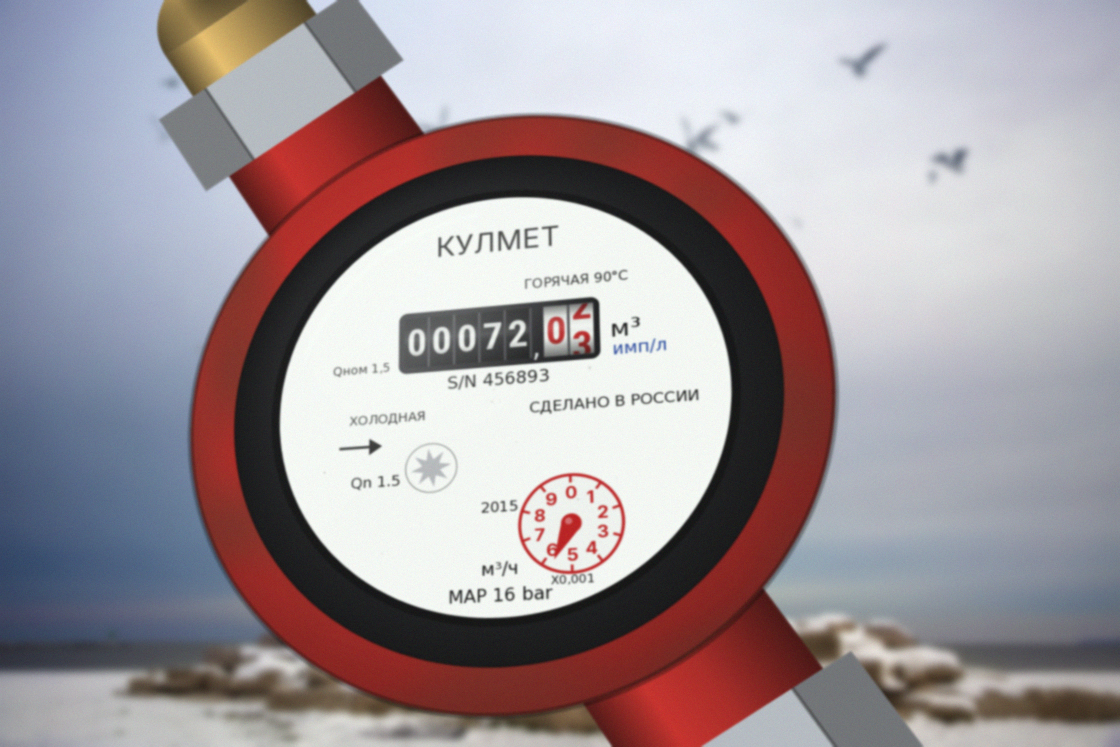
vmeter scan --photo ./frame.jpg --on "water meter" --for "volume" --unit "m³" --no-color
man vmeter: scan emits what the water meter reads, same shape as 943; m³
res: 72.025; m³
